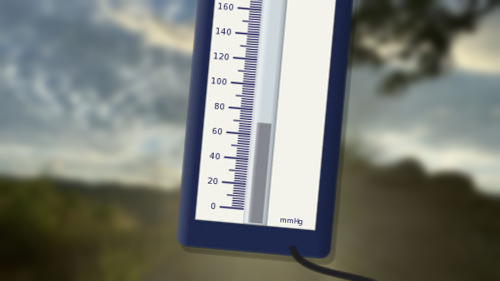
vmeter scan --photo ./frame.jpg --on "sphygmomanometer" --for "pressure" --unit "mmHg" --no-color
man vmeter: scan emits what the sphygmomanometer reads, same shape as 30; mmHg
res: 70; mmHg
